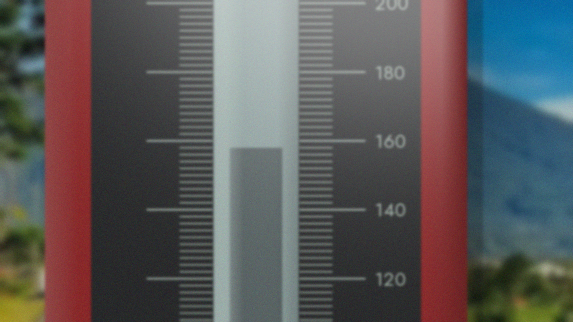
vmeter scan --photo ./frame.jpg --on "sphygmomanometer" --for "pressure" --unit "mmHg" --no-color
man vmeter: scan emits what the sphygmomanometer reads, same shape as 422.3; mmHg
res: 158; mmHg
